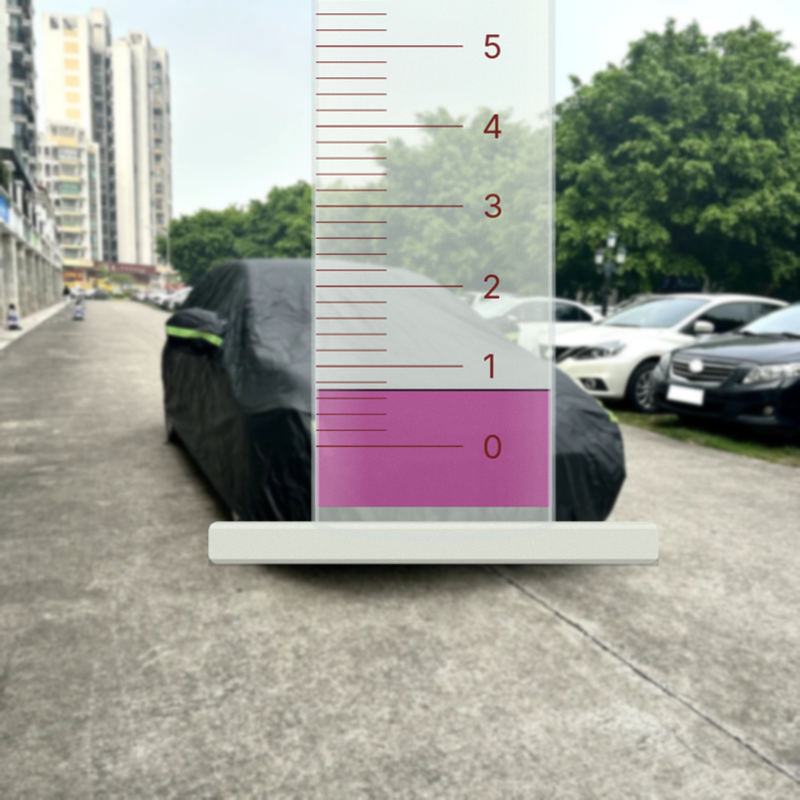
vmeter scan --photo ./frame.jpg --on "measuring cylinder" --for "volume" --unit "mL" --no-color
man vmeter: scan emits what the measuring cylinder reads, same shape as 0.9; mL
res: 0.7; mL
